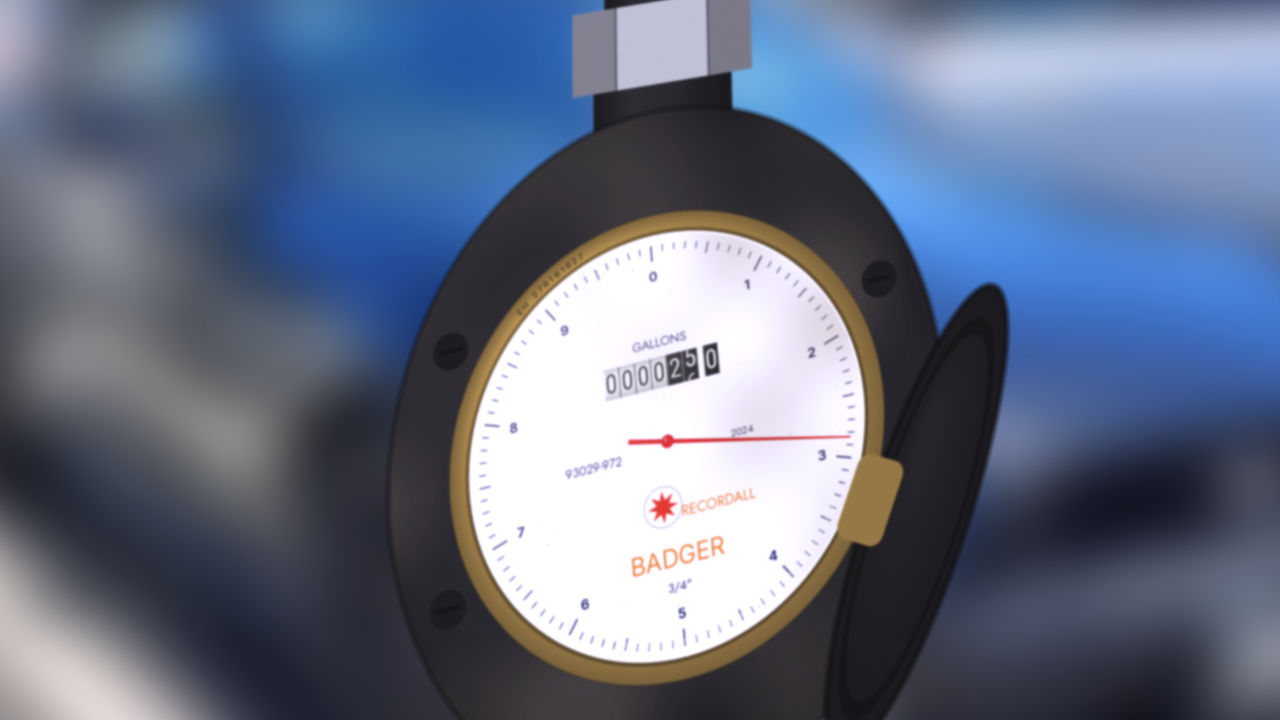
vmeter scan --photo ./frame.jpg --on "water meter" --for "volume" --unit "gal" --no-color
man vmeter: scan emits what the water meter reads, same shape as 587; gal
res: 252.8; gal
